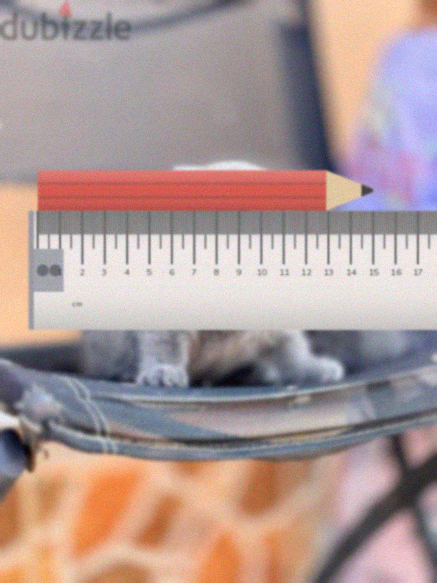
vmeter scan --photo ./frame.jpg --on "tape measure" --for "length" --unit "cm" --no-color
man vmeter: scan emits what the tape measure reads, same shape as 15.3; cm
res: 15; cm
